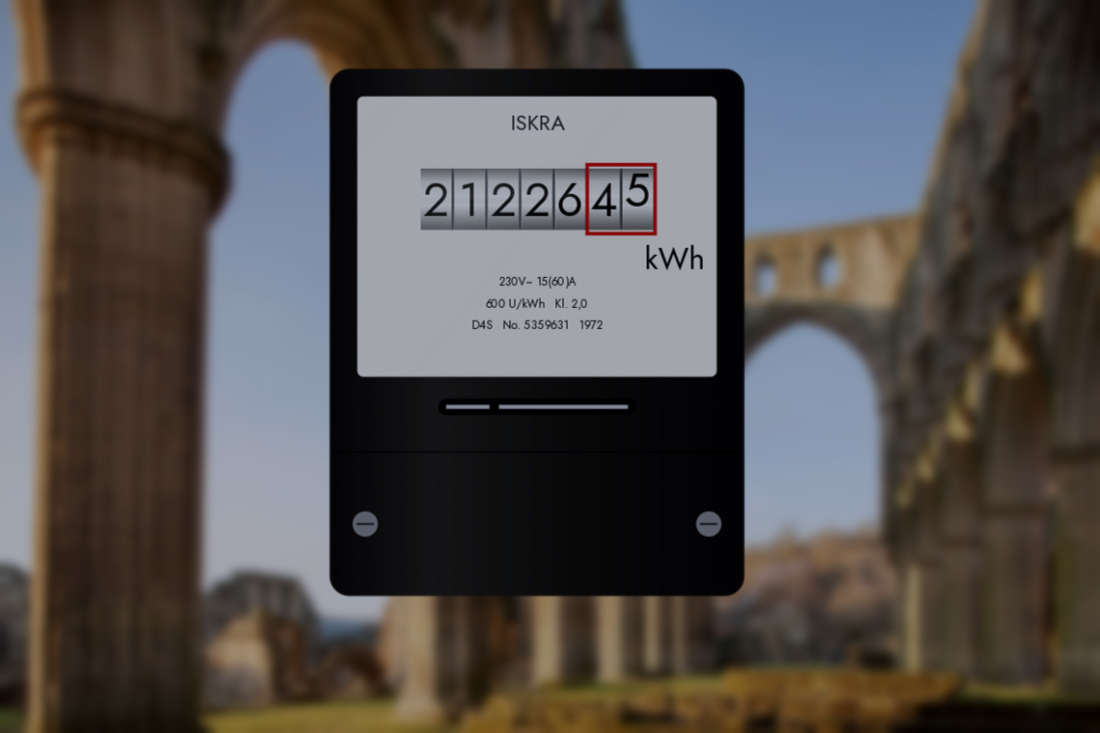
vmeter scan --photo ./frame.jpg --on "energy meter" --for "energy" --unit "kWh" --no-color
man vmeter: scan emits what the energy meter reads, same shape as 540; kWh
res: 21226.45; kWh
